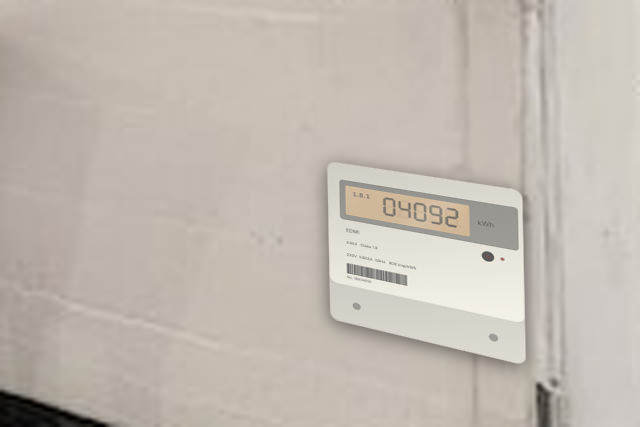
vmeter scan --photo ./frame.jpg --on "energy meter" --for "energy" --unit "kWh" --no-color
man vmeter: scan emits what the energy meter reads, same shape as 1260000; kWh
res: 4092; kWh
